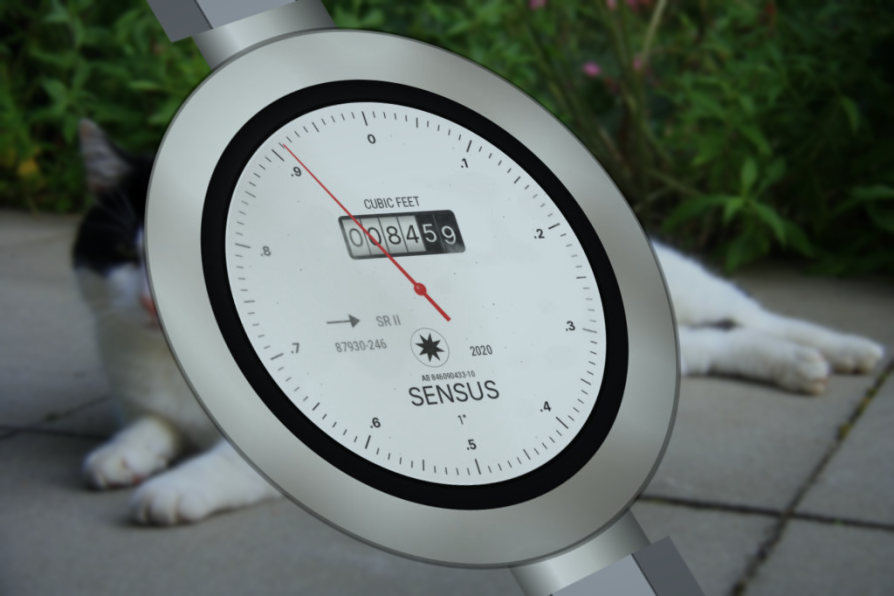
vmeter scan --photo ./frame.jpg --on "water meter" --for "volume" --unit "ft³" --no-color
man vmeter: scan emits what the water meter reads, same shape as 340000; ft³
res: 8458.91; ft³
